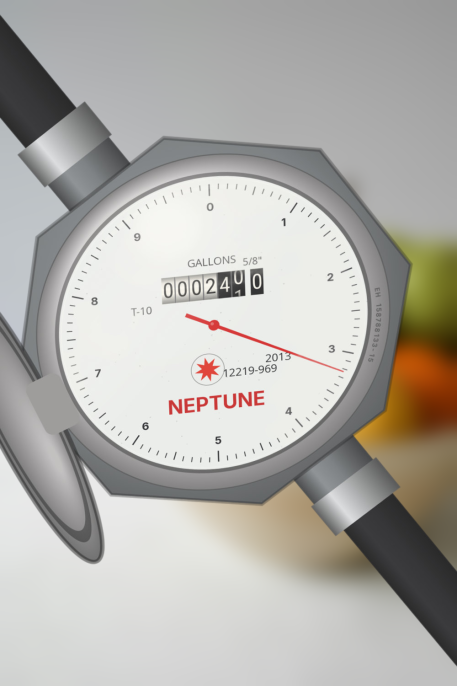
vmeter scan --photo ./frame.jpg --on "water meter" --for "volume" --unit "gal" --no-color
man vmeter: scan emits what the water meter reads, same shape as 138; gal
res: 2403.2; gal
